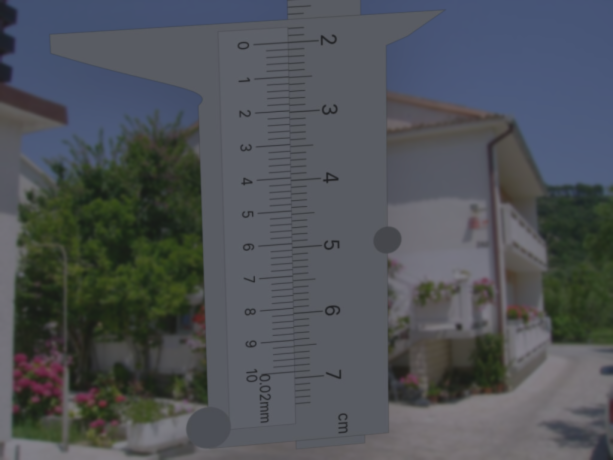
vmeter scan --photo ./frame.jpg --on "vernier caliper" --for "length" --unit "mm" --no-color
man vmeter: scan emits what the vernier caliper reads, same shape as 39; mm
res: 20.0; mm
